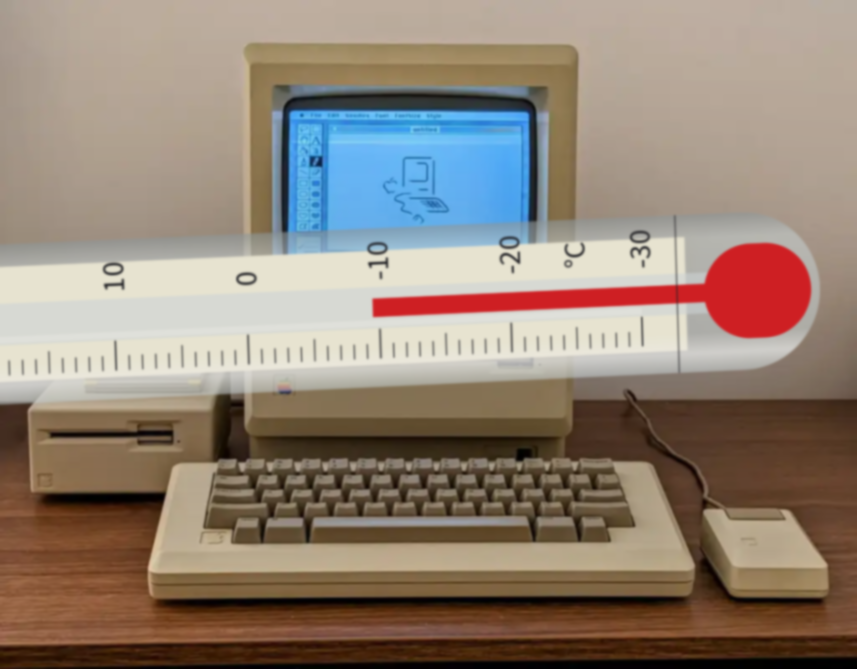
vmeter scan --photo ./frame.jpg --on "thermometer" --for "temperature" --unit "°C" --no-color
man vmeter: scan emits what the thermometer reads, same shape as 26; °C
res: -9.5; °C
